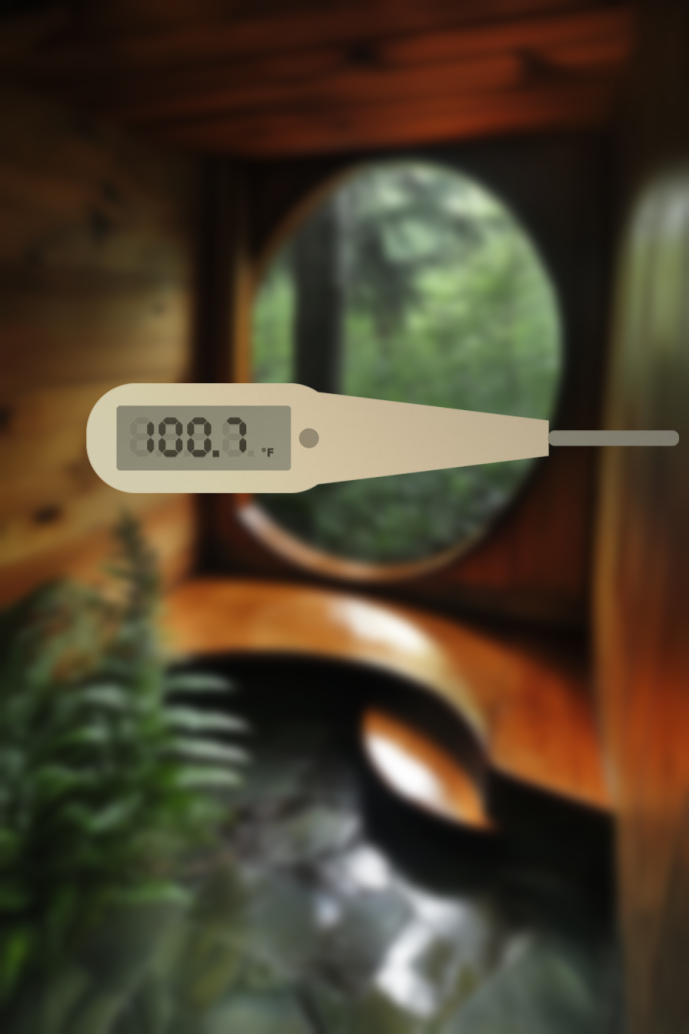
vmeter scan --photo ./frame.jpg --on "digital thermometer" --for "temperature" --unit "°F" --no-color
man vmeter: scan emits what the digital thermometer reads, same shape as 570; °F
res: 100.7; °F
